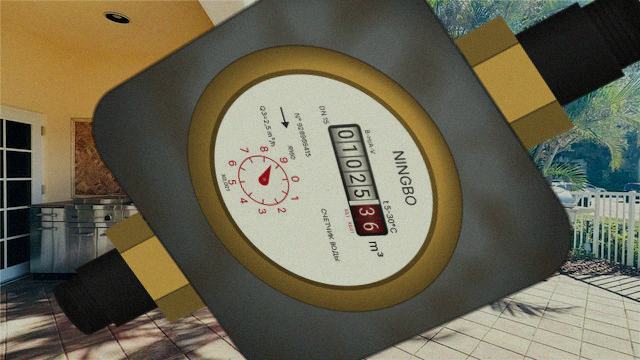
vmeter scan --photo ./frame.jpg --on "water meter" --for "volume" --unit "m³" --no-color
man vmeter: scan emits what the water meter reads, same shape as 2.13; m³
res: 1025.368; m³
